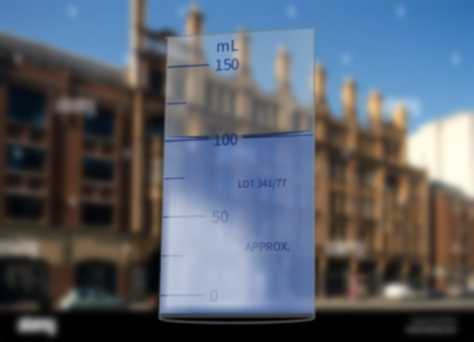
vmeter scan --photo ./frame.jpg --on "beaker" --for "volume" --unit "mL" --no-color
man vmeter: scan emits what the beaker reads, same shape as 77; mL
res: 100; mL
